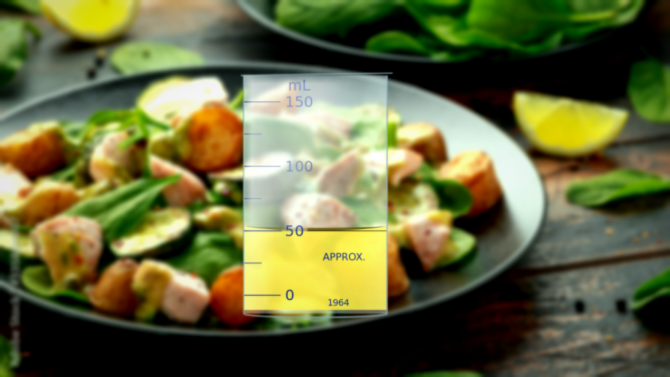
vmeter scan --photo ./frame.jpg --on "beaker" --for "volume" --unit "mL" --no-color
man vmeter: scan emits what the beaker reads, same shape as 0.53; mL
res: 50; mL
